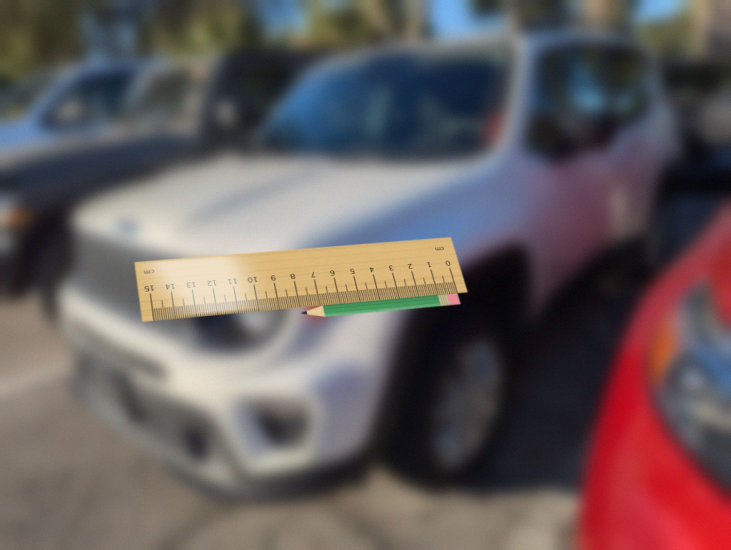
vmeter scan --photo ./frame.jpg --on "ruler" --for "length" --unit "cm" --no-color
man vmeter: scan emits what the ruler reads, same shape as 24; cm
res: 8; cm
